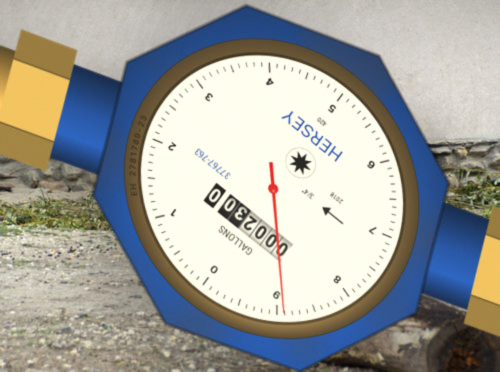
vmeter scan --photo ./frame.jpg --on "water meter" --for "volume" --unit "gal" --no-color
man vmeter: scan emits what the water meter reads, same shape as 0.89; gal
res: 2298.9; gal
